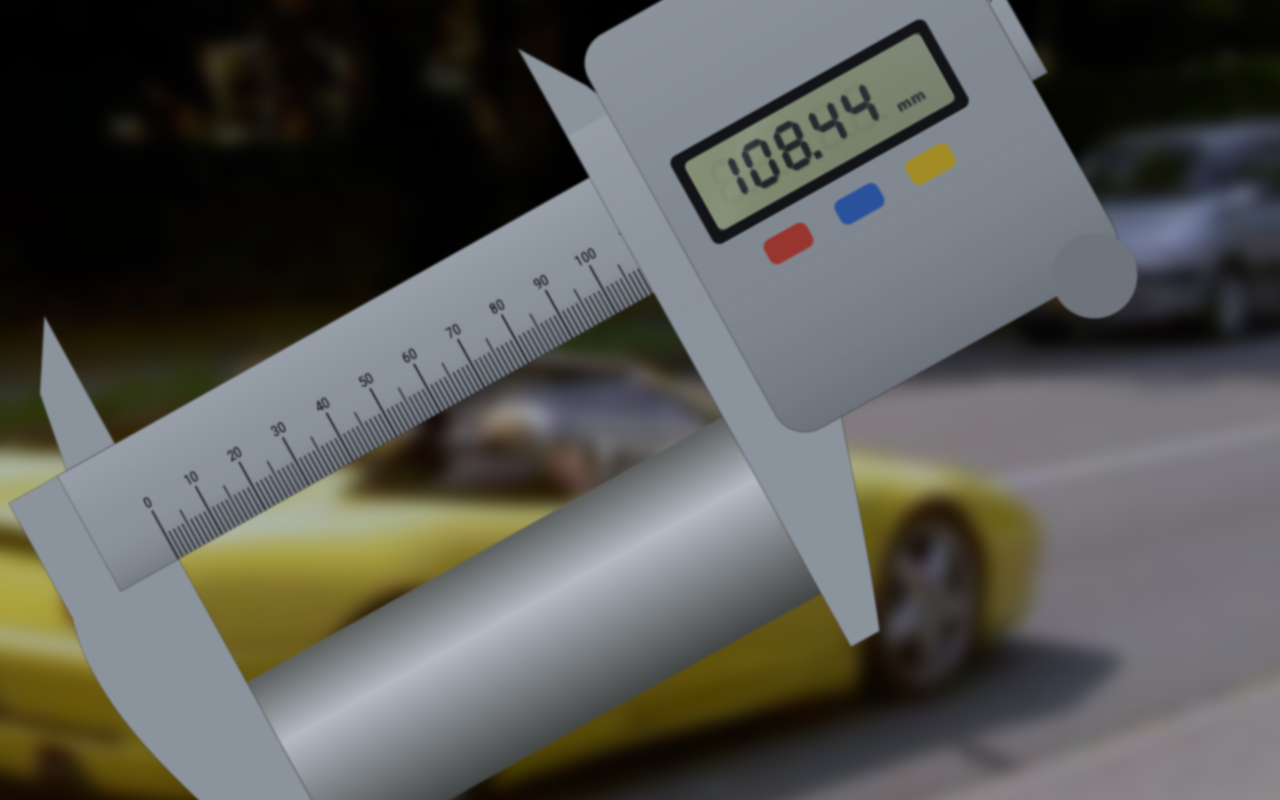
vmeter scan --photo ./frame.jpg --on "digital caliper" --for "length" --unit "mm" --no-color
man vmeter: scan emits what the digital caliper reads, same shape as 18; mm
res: 108.44; mm
